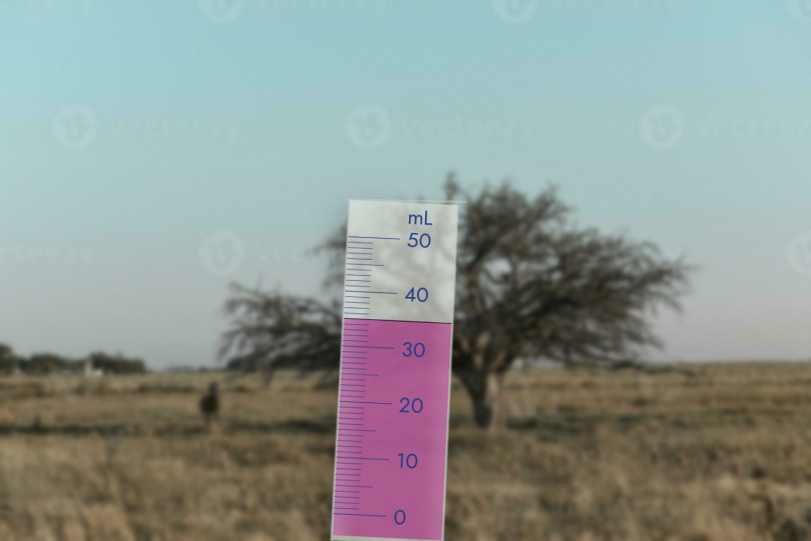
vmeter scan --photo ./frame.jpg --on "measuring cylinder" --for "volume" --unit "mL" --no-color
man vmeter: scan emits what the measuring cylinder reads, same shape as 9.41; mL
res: 35; mL
